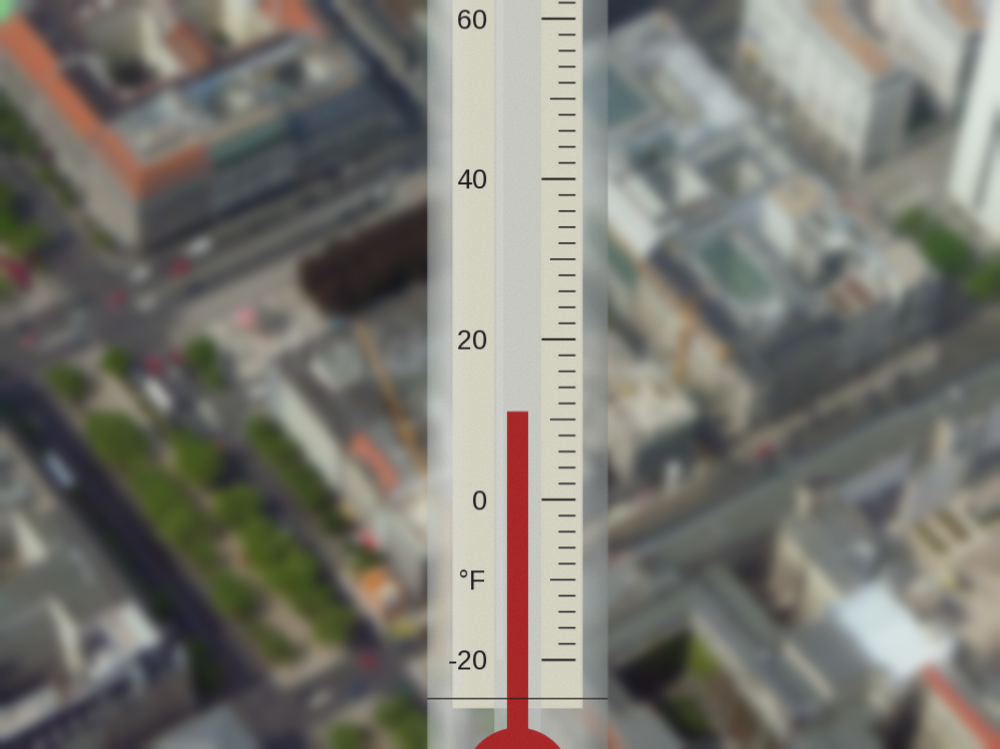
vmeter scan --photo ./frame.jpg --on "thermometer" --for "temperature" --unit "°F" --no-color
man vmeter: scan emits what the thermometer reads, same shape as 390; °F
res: 11; °F
